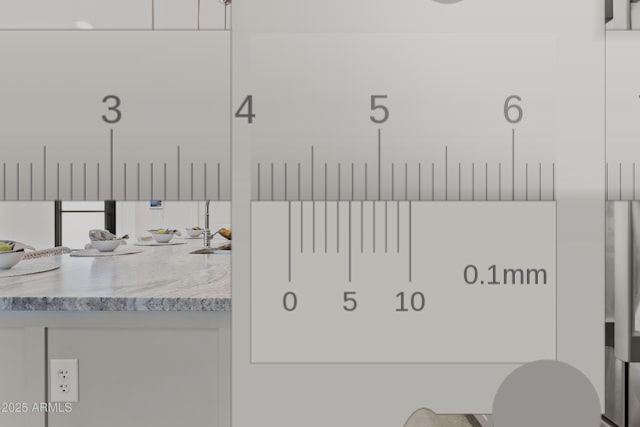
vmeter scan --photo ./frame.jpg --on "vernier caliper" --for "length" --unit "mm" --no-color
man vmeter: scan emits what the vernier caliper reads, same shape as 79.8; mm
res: 43.3; mm
